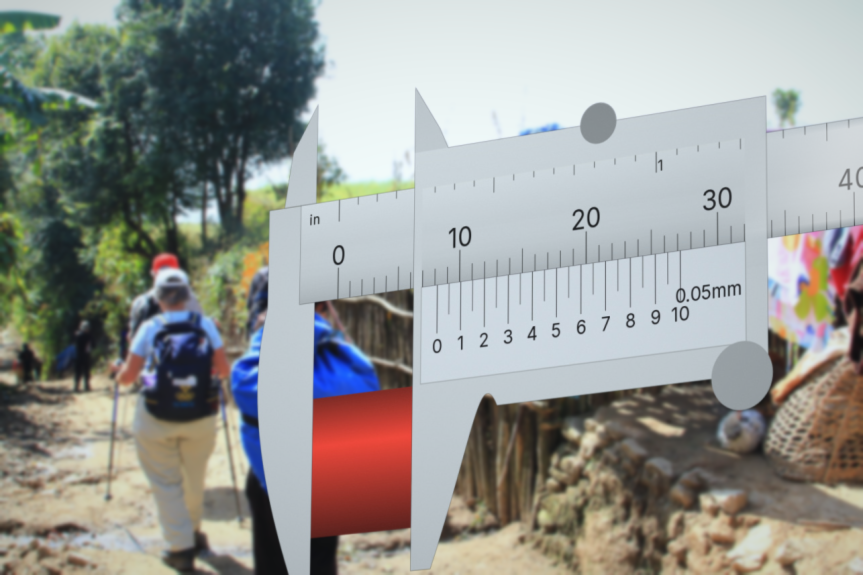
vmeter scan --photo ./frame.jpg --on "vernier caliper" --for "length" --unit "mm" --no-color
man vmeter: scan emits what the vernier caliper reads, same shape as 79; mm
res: 8.2; mm
